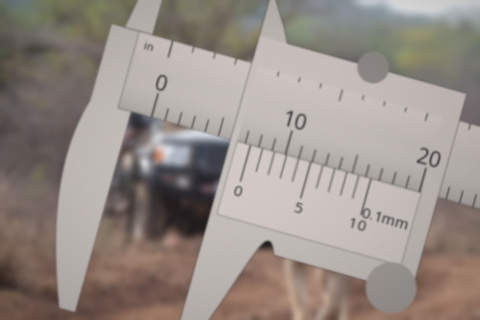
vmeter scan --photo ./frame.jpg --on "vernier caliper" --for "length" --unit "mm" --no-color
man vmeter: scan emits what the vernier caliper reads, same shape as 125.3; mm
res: 7.4; mm
